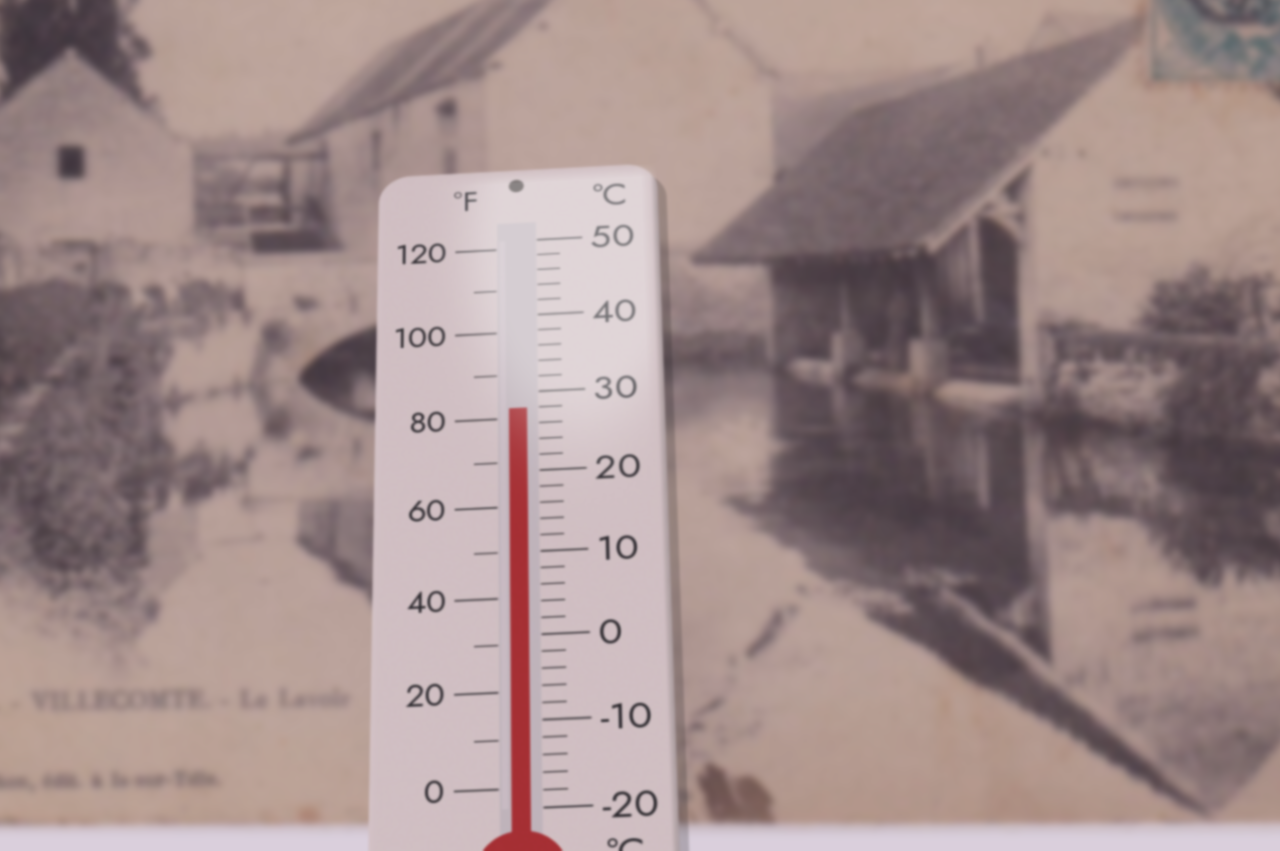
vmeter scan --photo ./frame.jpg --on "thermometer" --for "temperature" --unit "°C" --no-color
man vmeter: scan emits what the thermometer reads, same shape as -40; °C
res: 28; °C
